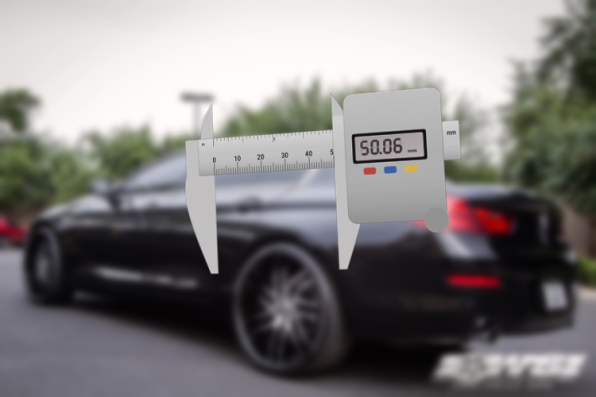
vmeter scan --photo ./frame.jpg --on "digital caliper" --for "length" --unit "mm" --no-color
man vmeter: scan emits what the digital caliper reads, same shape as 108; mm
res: 50.06; mm
